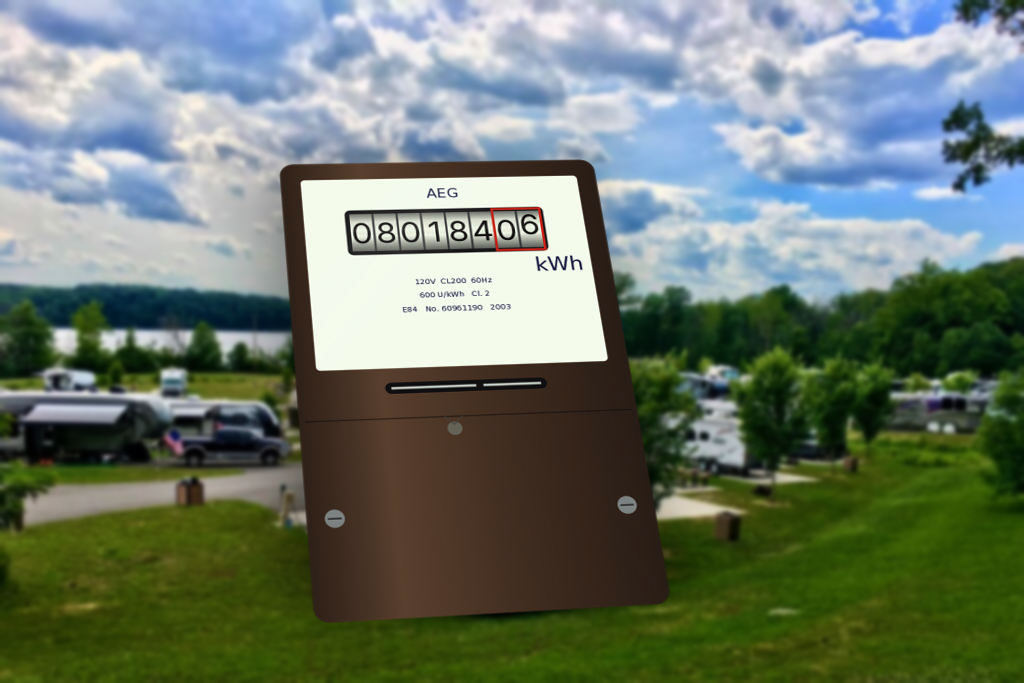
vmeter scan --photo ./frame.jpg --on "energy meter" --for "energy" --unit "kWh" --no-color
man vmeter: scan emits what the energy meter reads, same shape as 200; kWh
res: 80184.06; kWh
